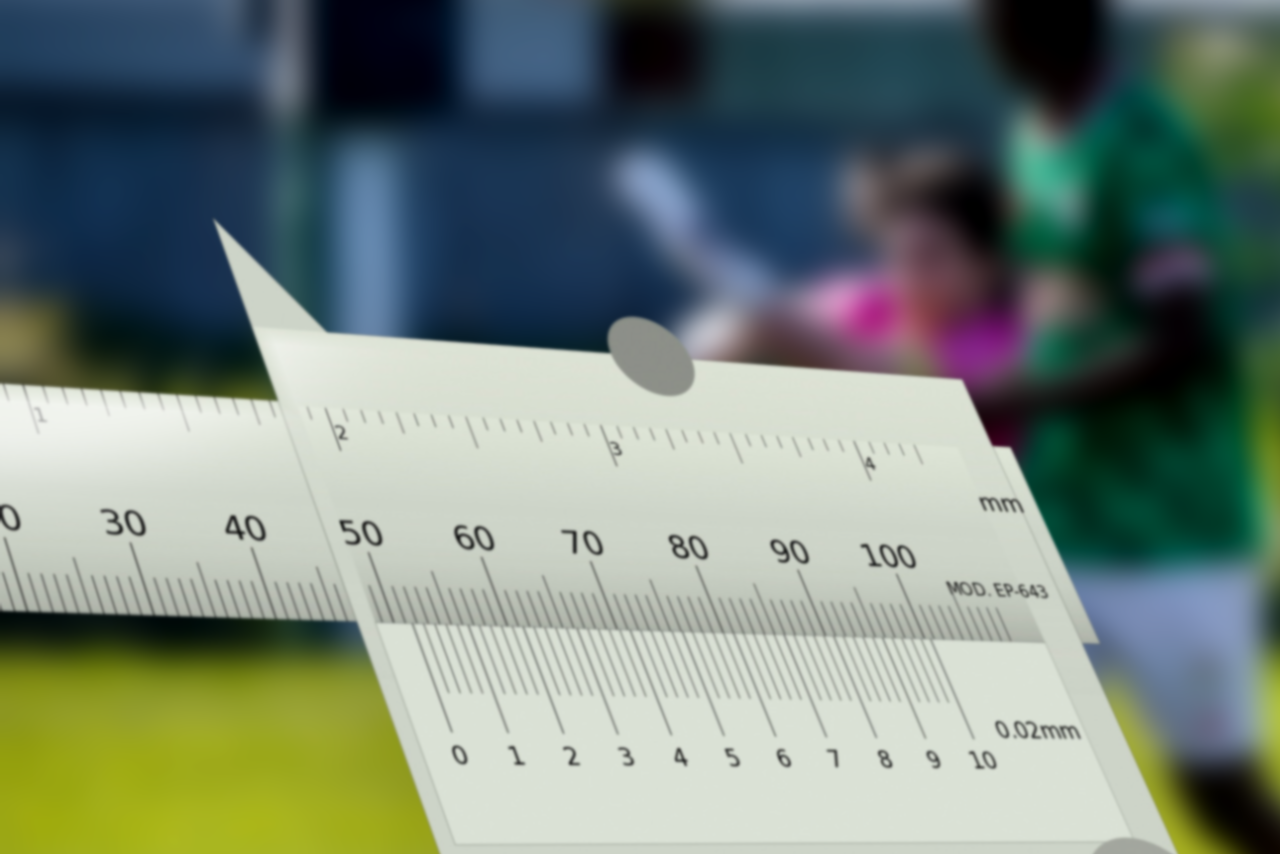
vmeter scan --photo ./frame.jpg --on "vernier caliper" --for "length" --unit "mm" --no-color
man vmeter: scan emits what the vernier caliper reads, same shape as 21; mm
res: 51.6; mm
